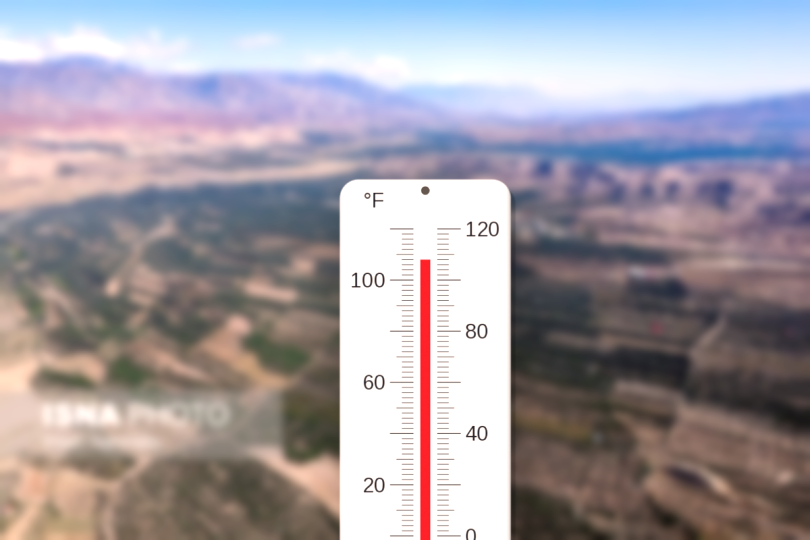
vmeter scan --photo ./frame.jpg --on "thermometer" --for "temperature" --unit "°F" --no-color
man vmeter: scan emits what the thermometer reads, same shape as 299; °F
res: 108; °F
